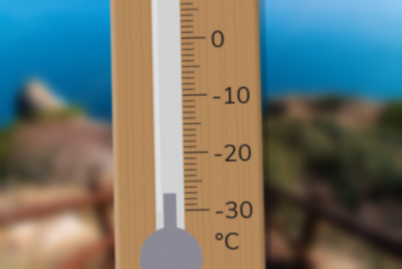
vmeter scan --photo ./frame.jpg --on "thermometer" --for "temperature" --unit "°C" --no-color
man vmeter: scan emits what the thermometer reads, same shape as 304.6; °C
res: -27; °C
